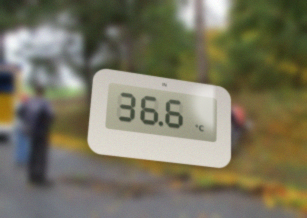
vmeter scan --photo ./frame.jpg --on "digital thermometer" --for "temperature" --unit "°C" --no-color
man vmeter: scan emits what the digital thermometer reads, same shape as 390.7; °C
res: 36.6; °C
